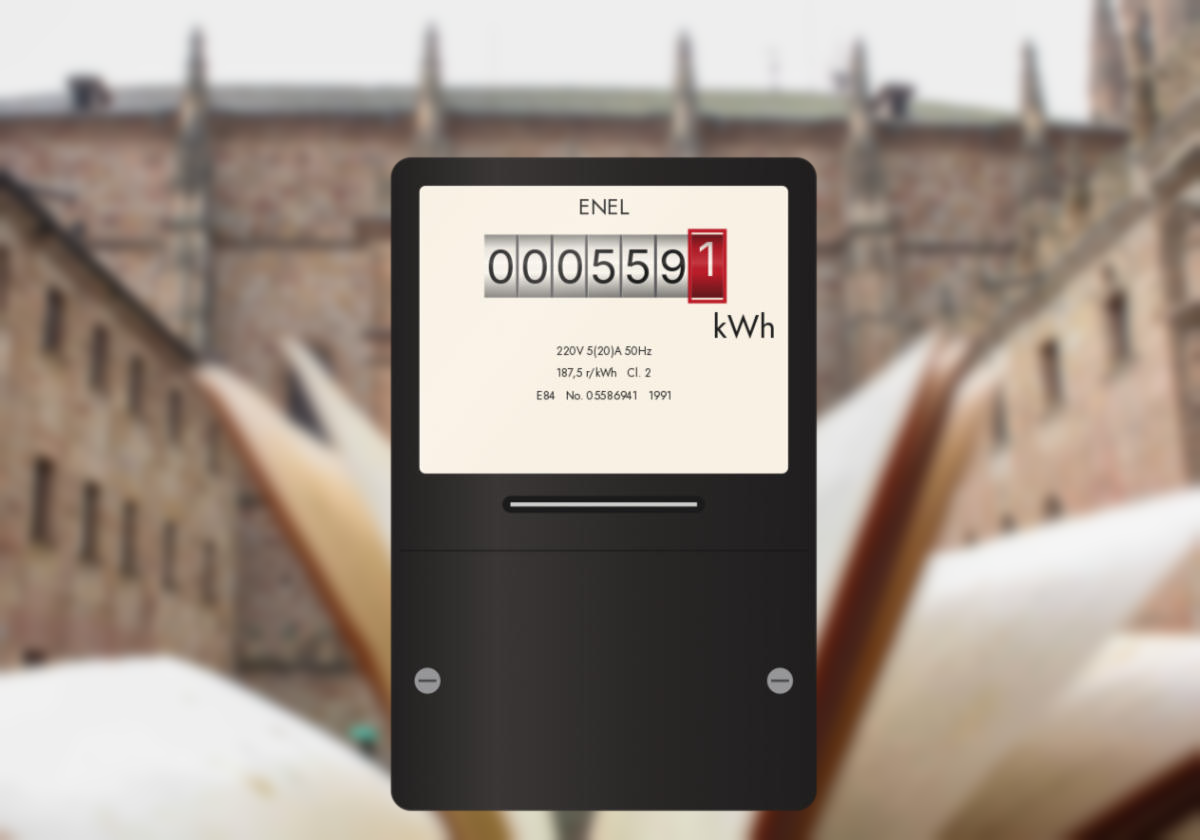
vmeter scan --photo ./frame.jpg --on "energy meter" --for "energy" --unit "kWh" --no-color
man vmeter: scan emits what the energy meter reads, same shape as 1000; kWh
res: 559.1; kWh
